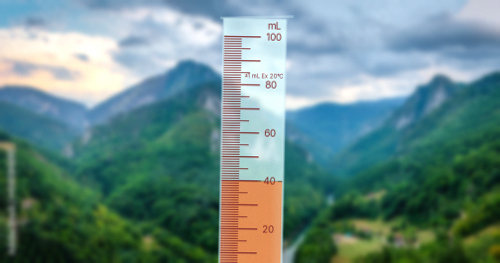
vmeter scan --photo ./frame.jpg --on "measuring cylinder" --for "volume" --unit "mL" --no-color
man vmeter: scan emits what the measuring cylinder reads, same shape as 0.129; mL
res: 40; mL
